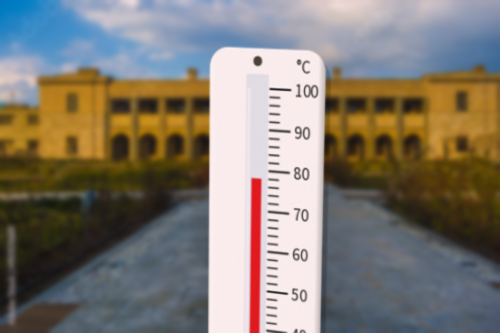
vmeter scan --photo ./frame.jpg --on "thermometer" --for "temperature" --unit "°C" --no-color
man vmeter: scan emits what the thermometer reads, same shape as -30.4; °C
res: 78; °C
